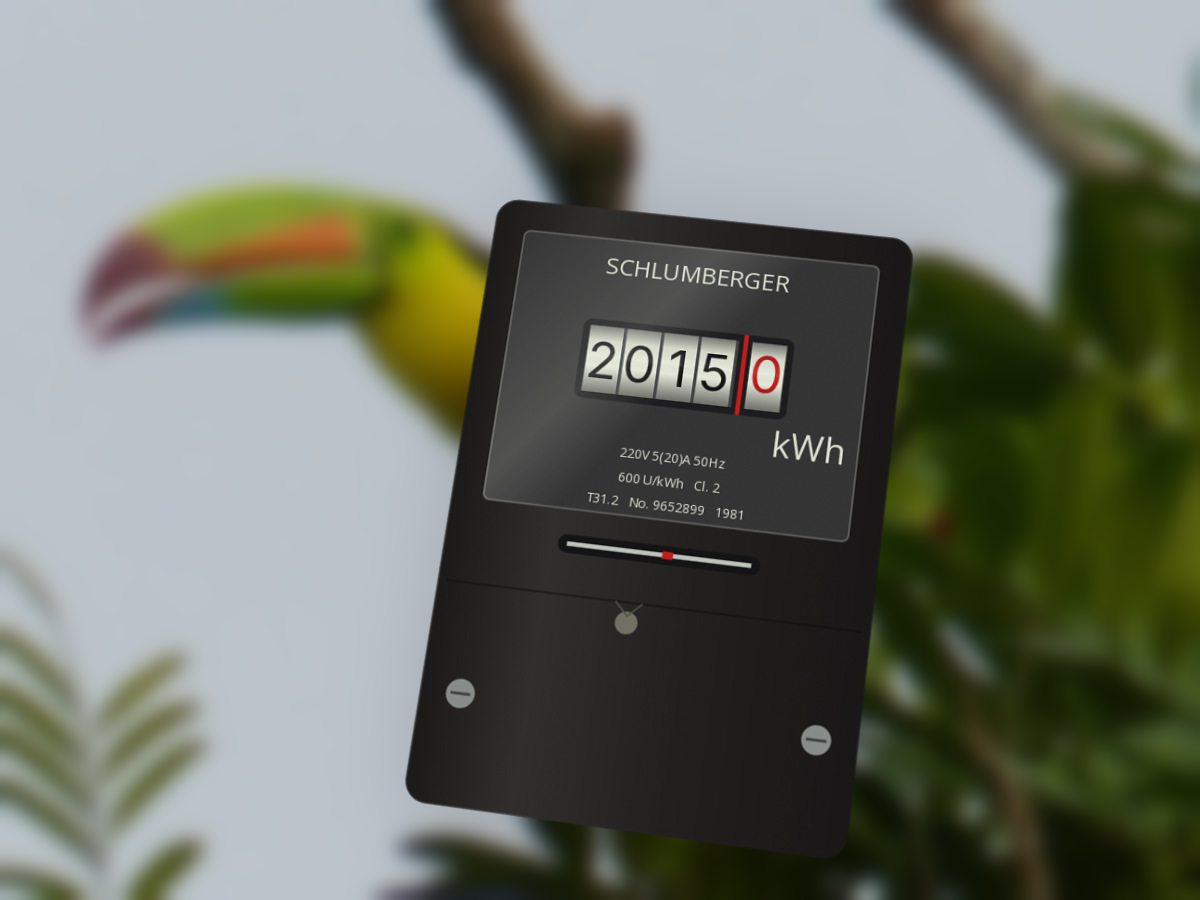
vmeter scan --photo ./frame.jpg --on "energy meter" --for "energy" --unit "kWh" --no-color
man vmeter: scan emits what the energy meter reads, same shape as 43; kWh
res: 2015.0; kWh
